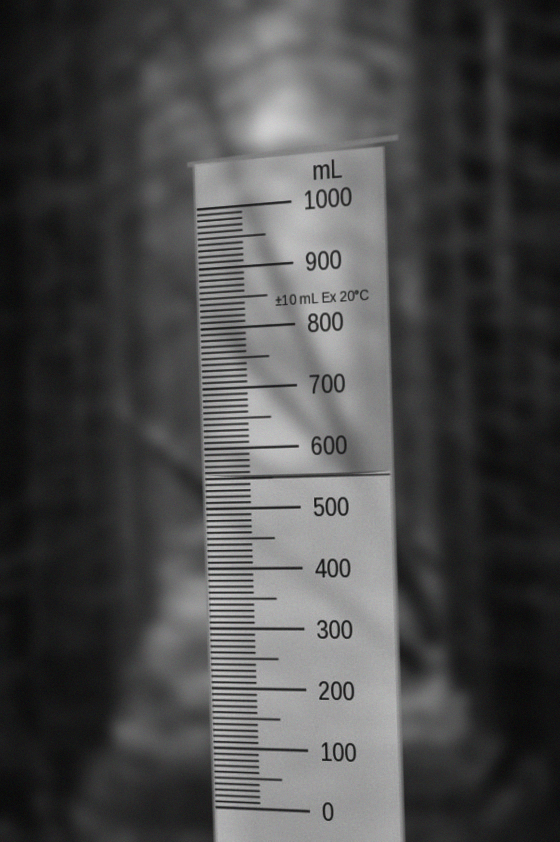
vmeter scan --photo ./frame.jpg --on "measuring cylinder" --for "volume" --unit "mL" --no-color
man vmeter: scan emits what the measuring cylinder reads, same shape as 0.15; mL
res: 550; mL
